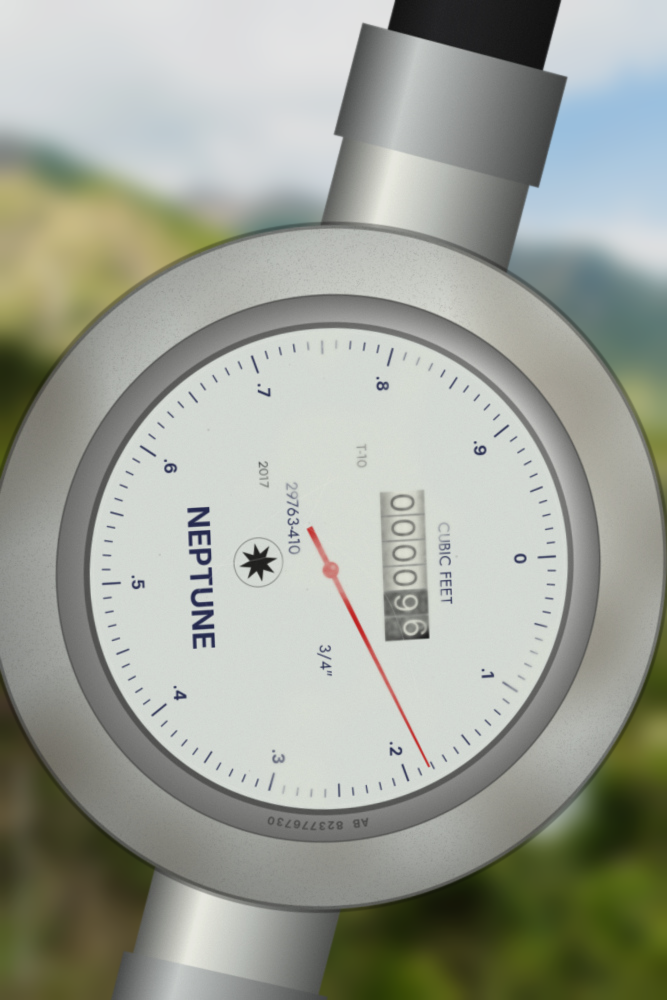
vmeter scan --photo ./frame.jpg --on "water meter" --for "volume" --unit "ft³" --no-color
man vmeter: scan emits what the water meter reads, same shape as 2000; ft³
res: 96.18; ft³
